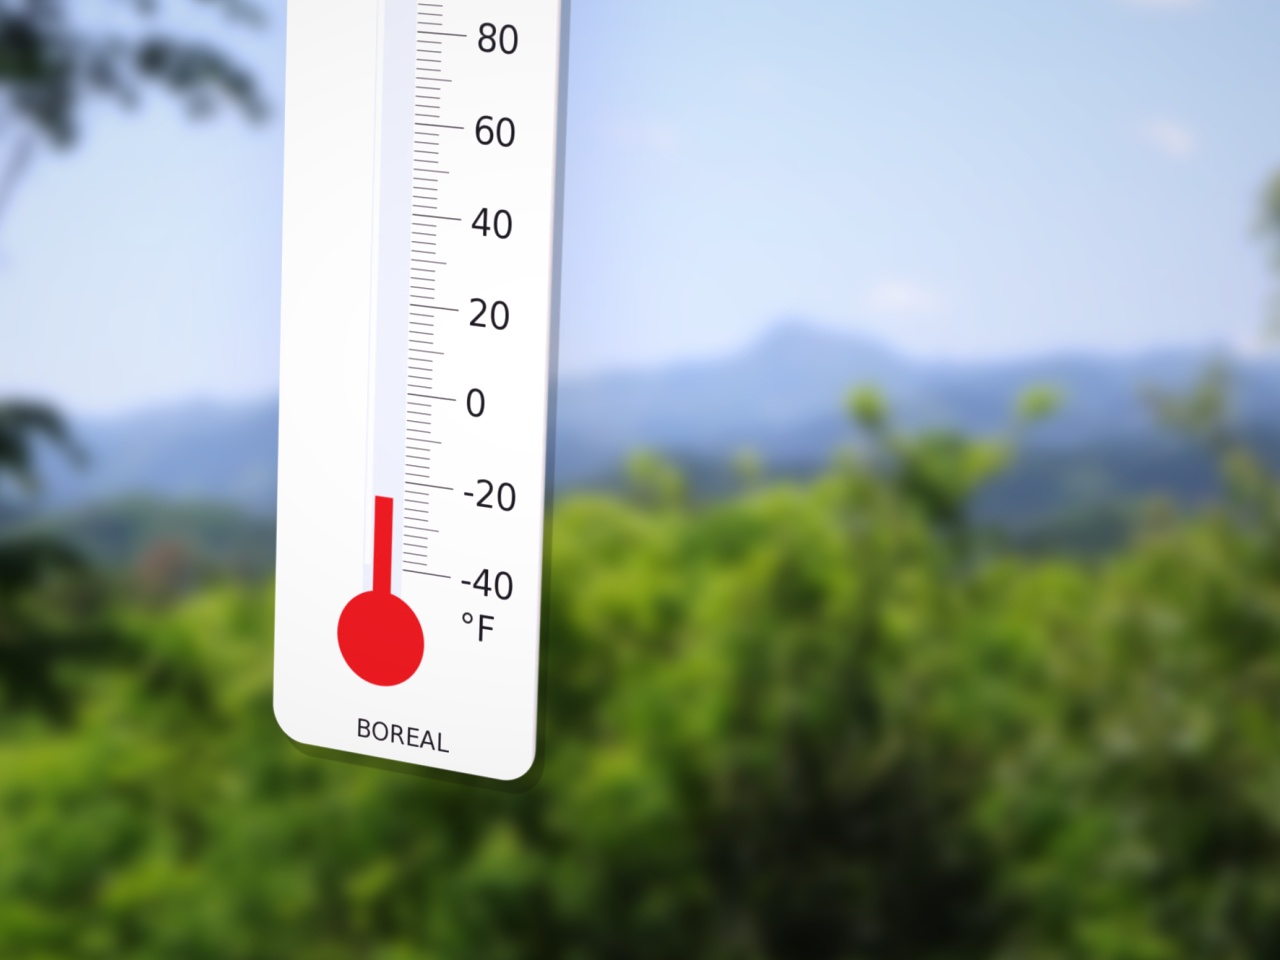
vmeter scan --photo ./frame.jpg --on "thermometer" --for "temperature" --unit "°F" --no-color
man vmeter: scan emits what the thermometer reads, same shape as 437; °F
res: -24; °F
